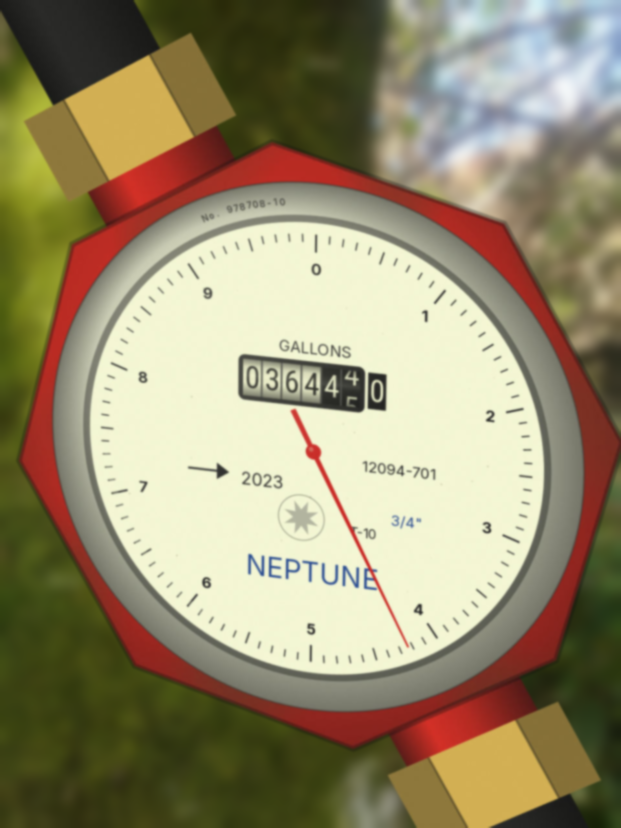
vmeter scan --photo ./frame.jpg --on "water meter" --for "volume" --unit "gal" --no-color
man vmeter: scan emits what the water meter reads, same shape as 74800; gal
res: 364444.2; gal
